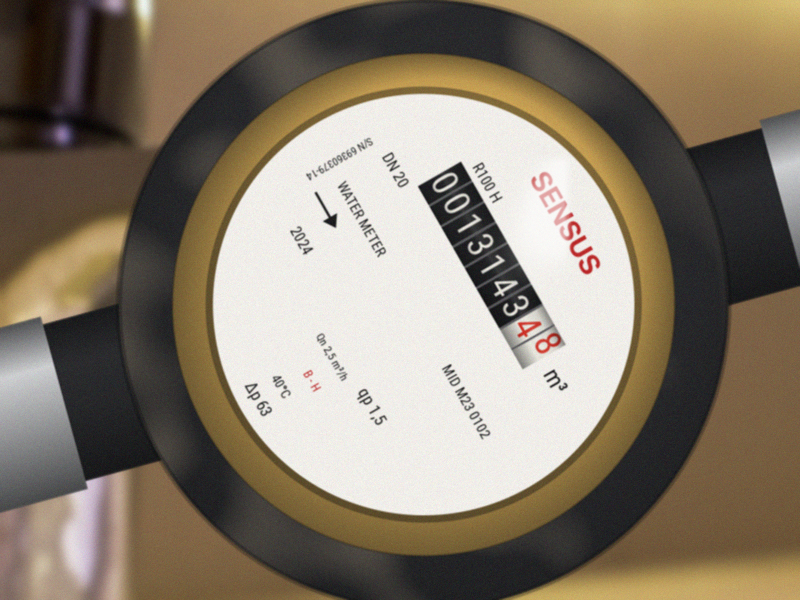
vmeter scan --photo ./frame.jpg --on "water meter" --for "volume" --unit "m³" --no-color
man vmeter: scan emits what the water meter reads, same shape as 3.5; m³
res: 13143.48; m³
